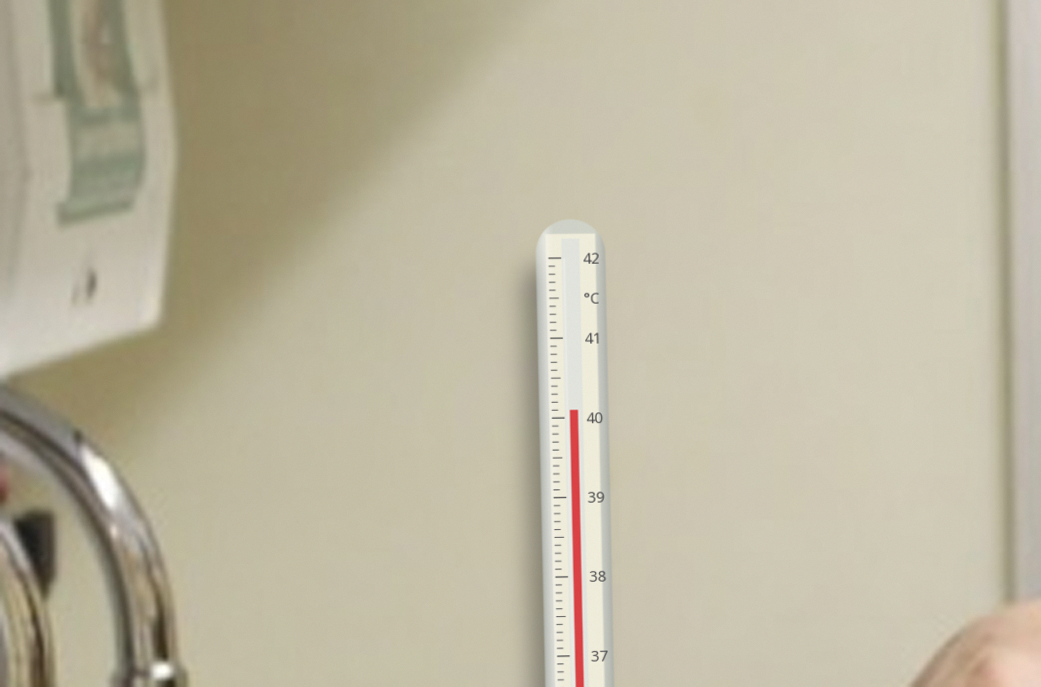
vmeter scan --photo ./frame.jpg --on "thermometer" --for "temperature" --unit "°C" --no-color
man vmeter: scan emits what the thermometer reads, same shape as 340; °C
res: 40.1; °C
